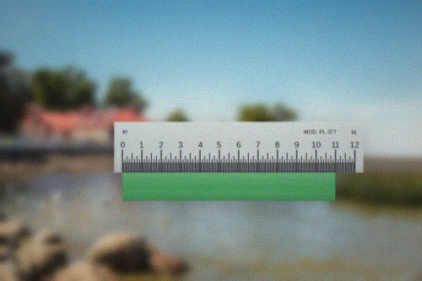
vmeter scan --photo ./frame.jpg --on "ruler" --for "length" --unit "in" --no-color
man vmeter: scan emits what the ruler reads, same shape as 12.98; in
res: 11; in
